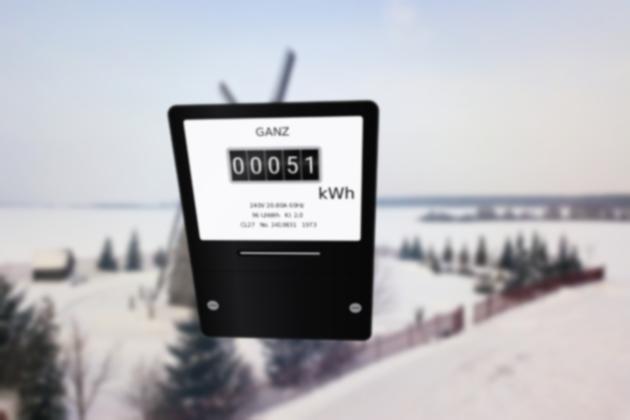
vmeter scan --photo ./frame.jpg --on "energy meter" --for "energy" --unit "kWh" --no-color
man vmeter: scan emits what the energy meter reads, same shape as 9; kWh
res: 51; kWh
